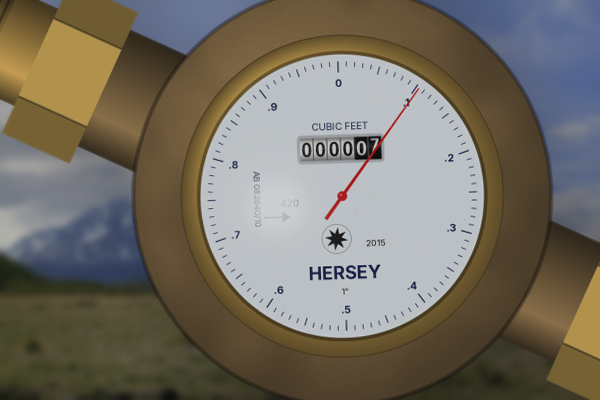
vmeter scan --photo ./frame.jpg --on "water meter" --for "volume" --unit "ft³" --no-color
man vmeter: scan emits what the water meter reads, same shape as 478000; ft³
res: 7.10; ft³
